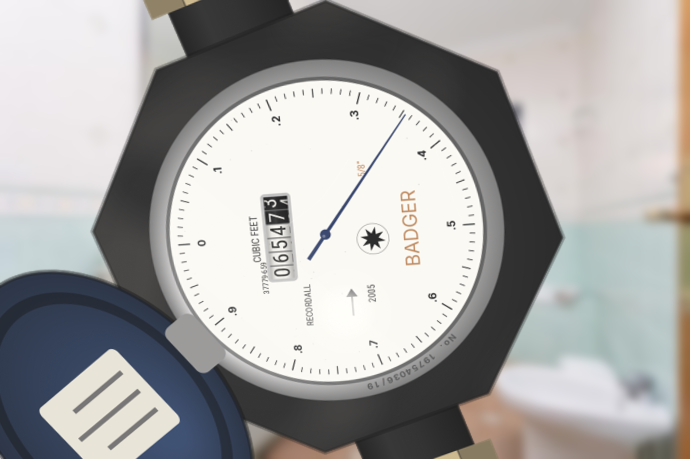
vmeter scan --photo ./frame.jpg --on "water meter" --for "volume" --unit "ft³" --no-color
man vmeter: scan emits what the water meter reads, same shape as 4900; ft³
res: 65473.35; ft³
